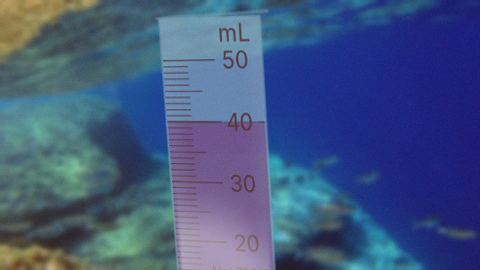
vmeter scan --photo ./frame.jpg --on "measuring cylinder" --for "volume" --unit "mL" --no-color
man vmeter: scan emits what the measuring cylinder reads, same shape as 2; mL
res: 40; mL
